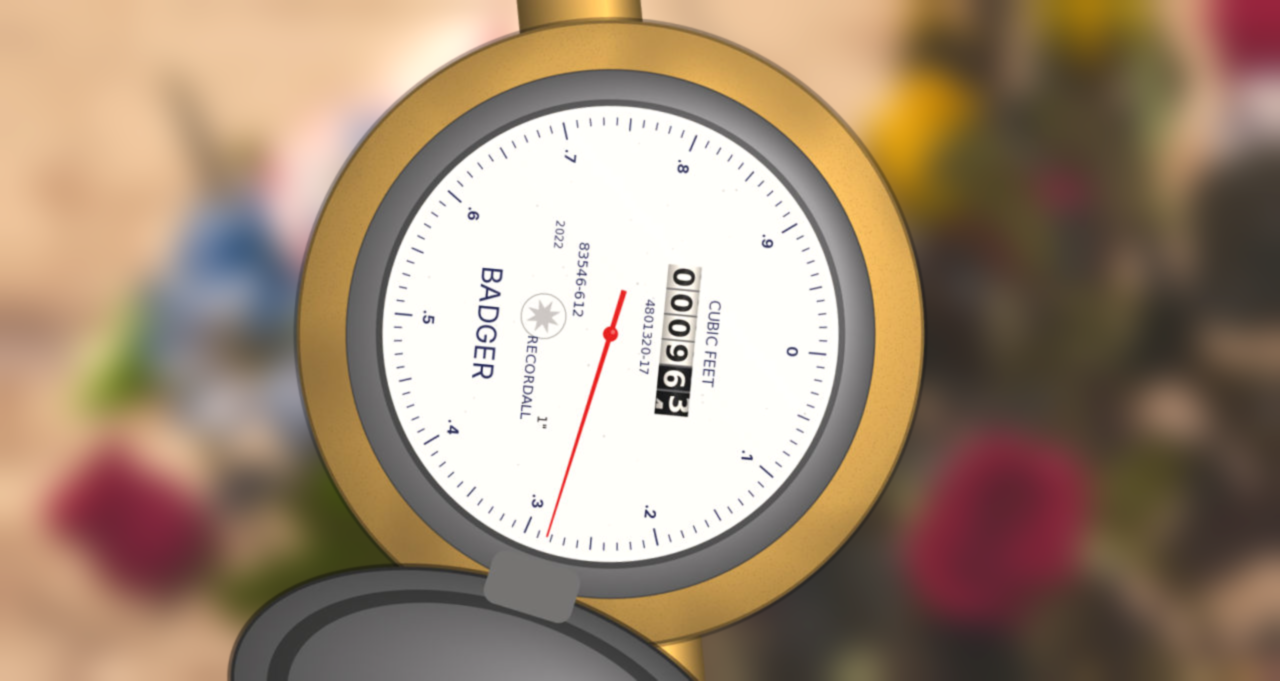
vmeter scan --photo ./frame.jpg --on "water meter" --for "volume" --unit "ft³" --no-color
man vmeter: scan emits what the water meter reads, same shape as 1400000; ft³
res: 963.28; ft³
